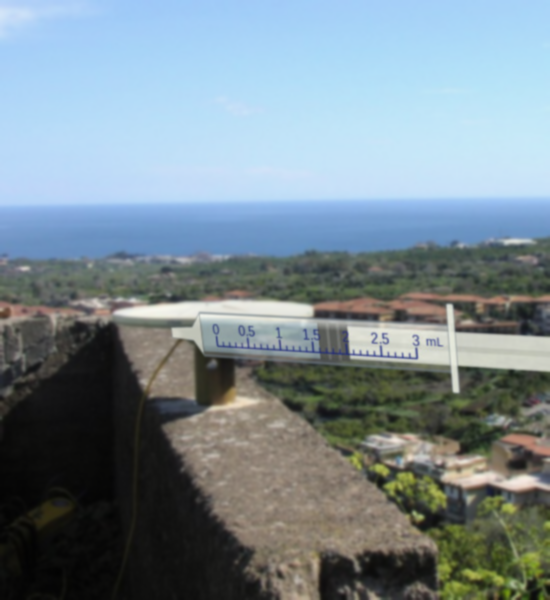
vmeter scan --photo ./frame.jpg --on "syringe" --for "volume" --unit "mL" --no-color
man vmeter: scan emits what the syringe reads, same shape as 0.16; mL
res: 1.6; mL
